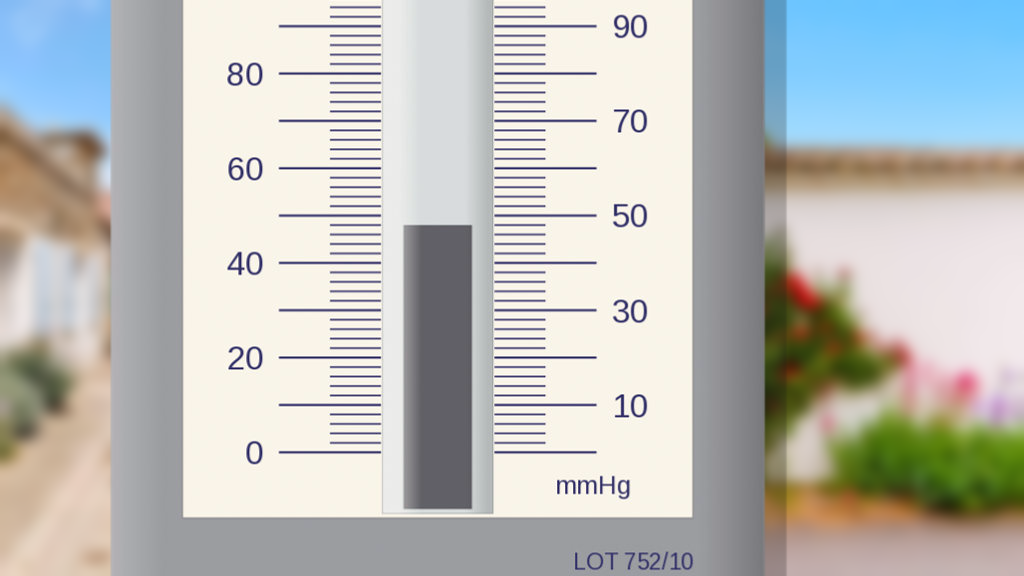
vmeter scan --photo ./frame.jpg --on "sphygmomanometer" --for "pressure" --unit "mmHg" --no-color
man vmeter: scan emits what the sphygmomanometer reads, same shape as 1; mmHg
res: 48; mmHg
